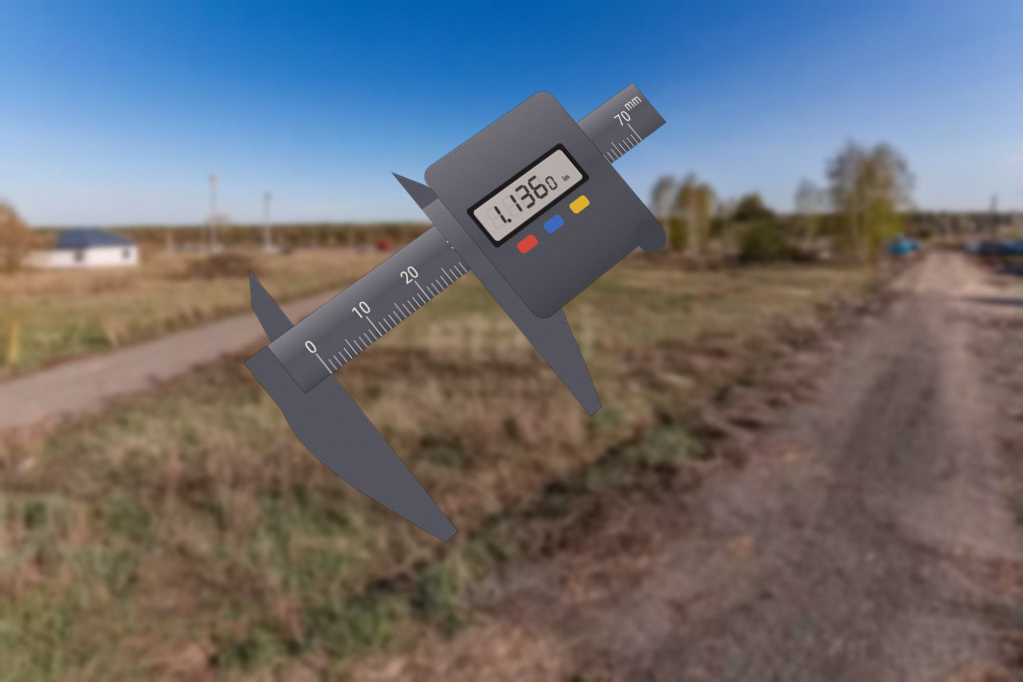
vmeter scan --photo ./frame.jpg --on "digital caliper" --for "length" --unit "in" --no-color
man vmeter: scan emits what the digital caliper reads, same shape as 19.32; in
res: 1.1360; in
